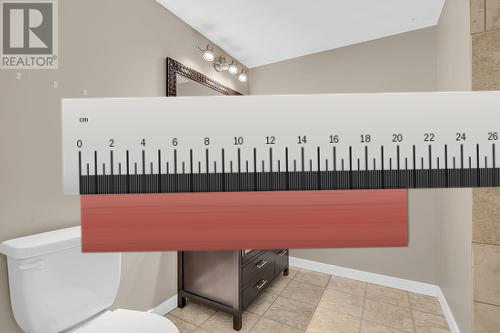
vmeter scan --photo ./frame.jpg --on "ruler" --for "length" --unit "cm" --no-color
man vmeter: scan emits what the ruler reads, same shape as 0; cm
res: 20.5; cm
